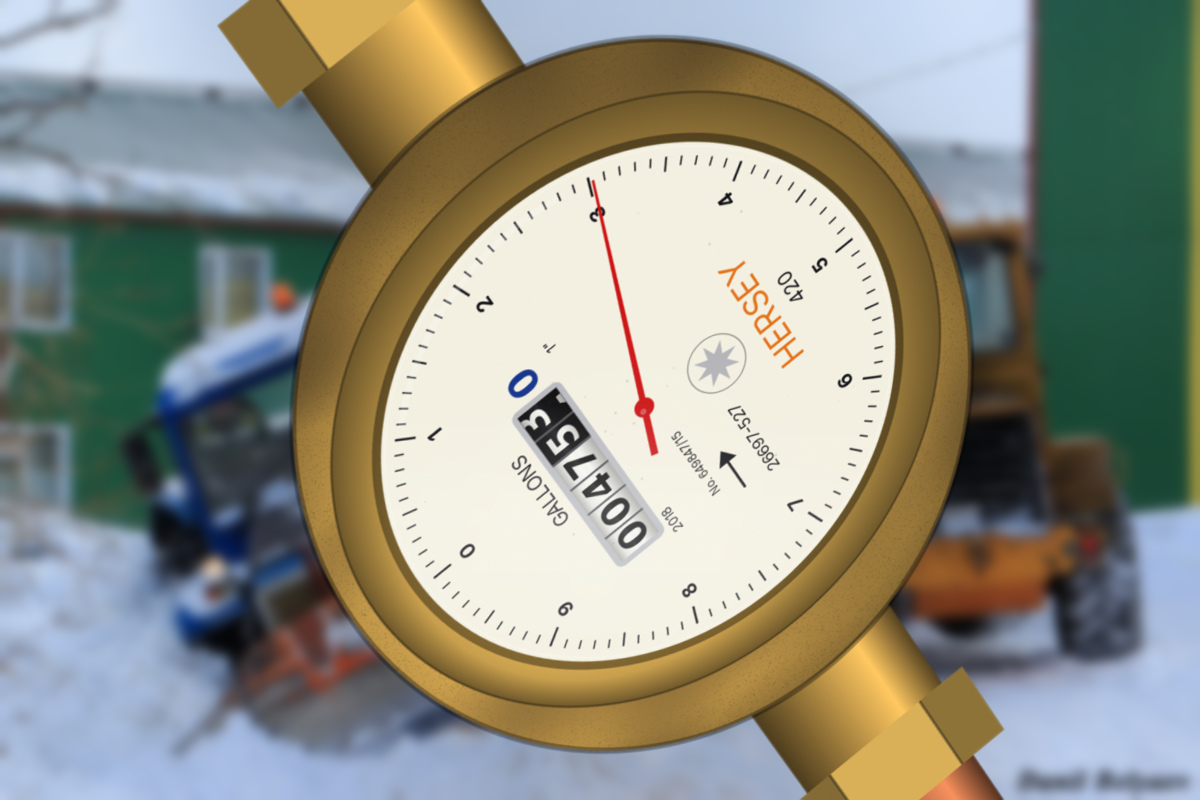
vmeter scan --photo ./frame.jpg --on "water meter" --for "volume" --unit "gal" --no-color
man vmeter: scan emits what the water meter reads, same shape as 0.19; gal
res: 47533.0; gal
